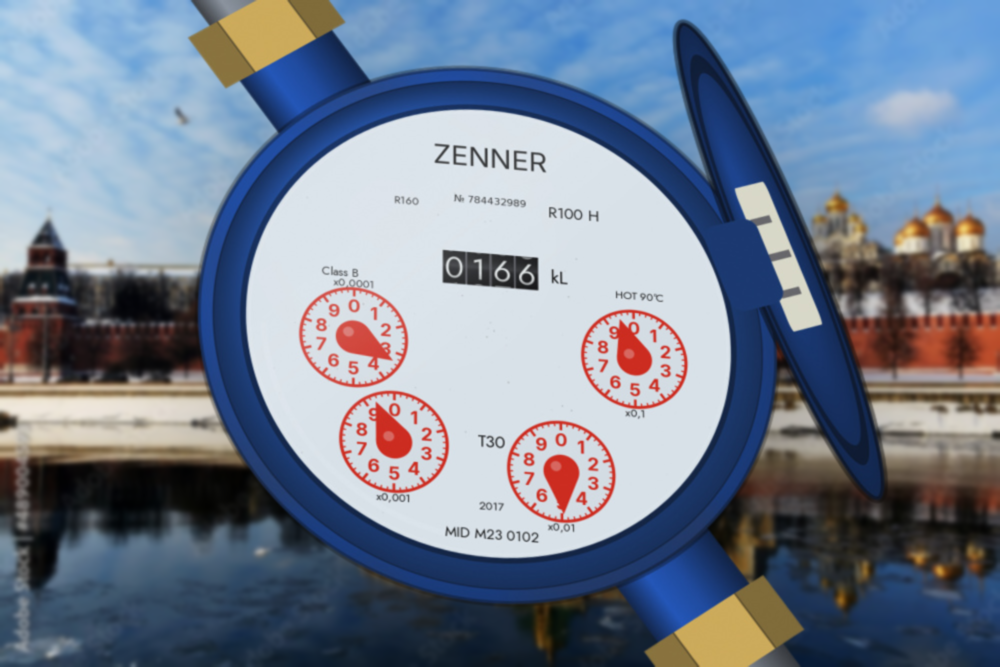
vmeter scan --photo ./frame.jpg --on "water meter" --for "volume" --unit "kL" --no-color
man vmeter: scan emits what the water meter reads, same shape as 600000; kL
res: 165.9493; kL
